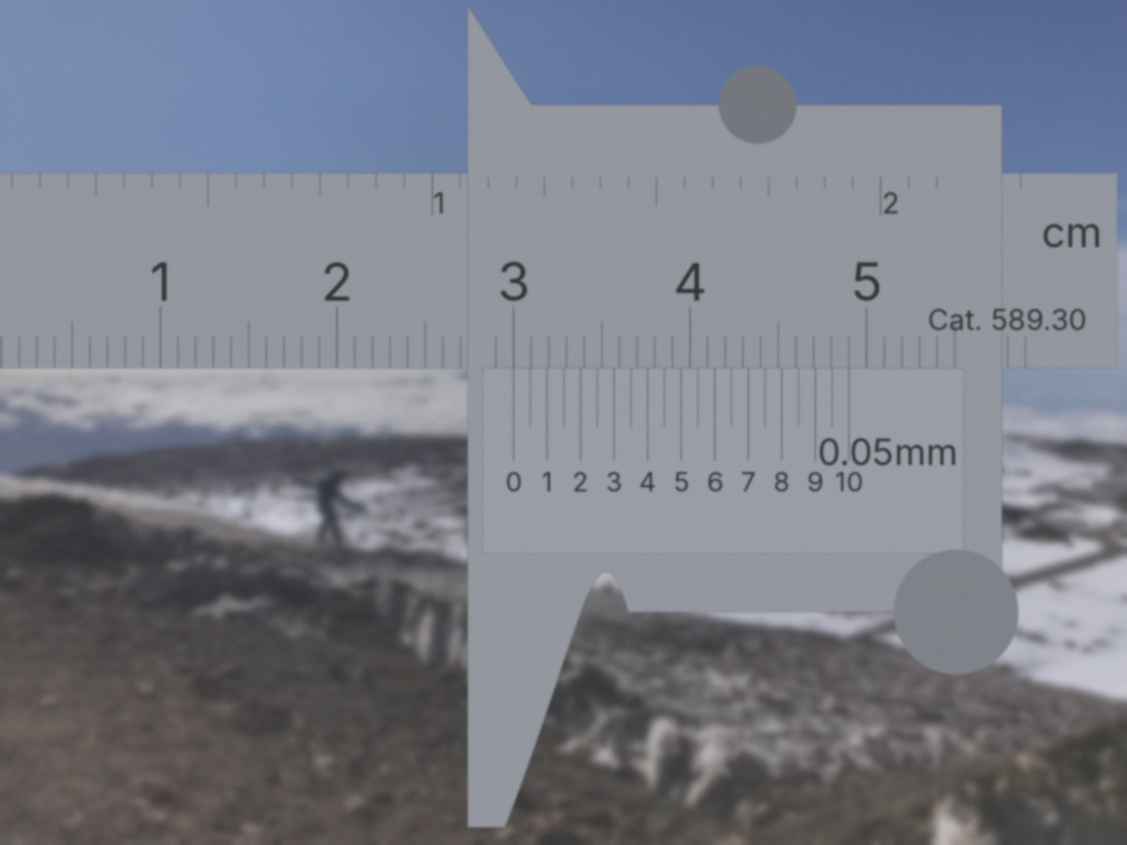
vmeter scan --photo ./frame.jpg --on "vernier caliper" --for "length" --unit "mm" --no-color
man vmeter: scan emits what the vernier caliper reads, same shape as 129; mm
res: 30.0; mm
